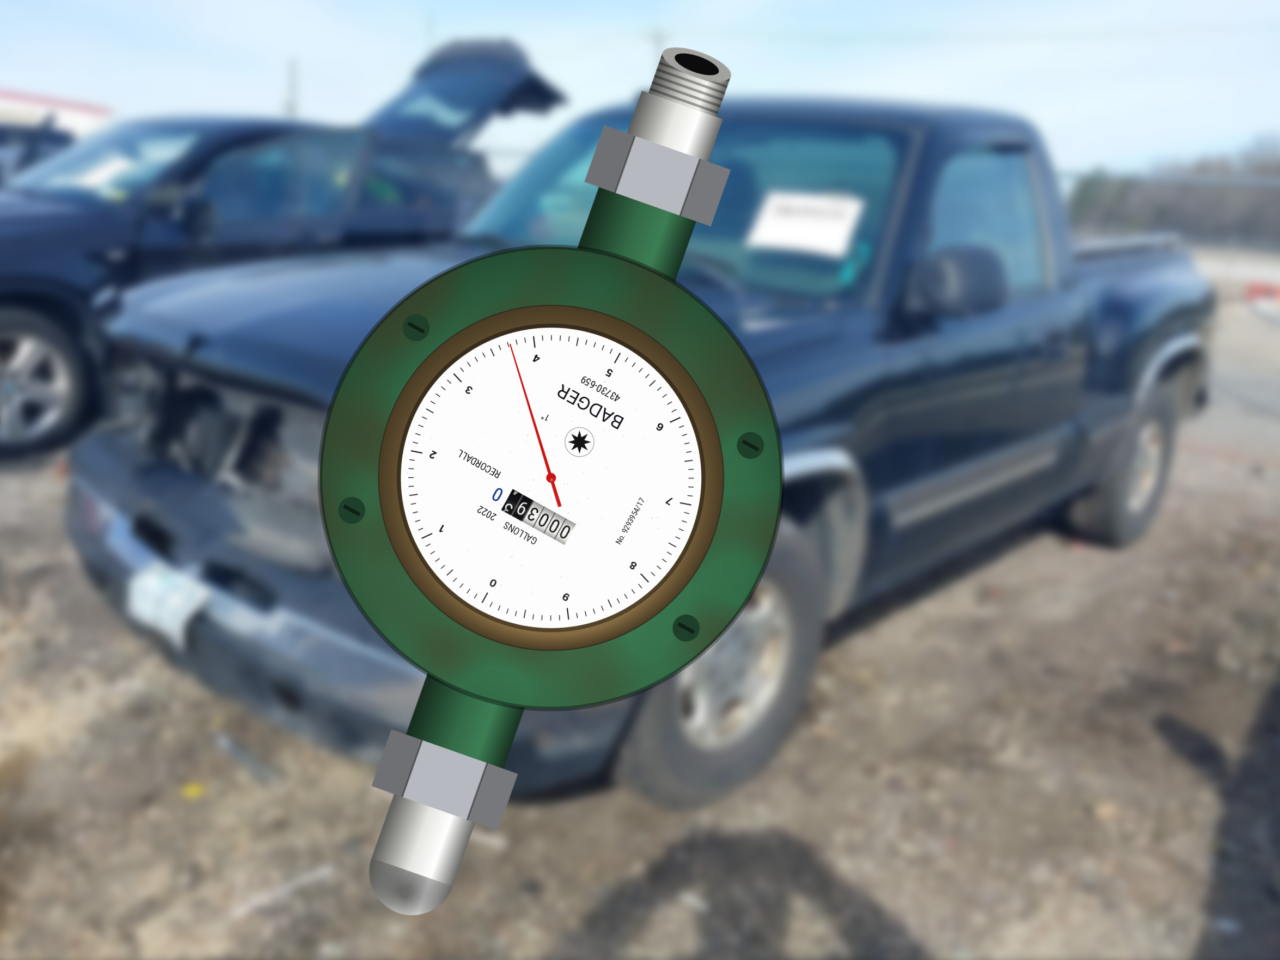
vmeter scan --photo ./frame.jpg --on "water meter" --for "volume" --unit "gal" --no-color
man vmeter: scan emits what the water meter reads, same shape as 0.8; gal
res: 3933.7; gal
